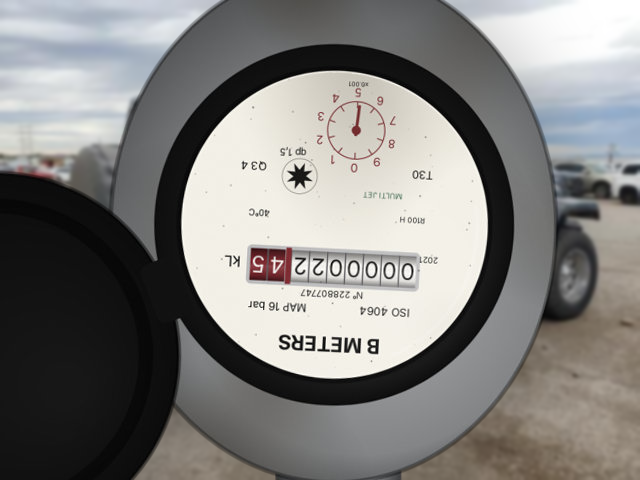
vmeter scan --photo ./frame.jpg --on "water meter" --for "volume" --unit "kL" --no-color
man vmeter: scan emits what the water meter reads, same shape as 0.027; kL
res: 22.455; kL
